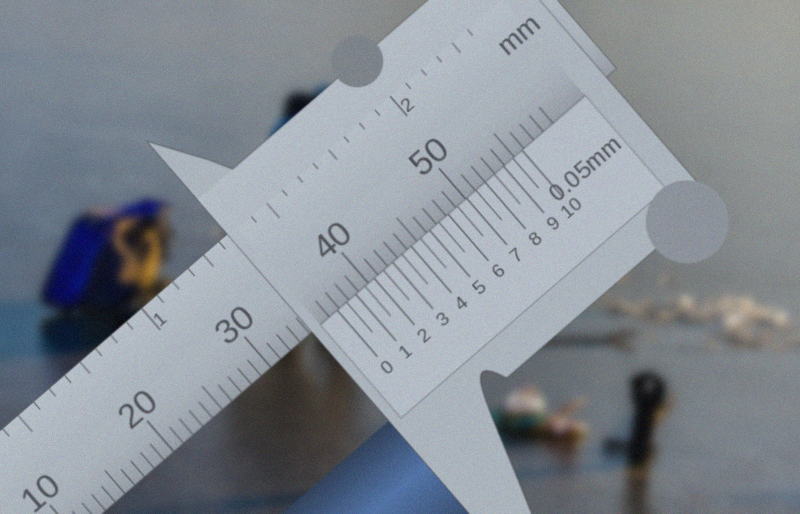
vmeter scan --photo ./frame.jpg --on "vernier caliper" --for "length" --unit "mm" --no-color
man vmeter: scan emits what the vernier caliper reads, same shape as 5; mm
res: 36.8; mm
